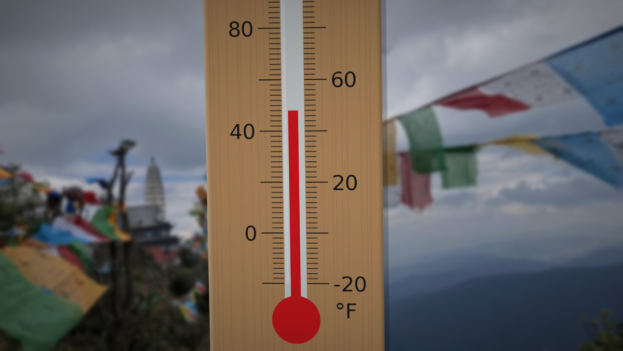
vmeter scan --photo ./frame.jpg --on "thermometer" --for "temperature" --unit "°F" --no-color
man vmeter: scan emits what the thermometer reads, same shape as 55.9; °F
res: 48; °F
